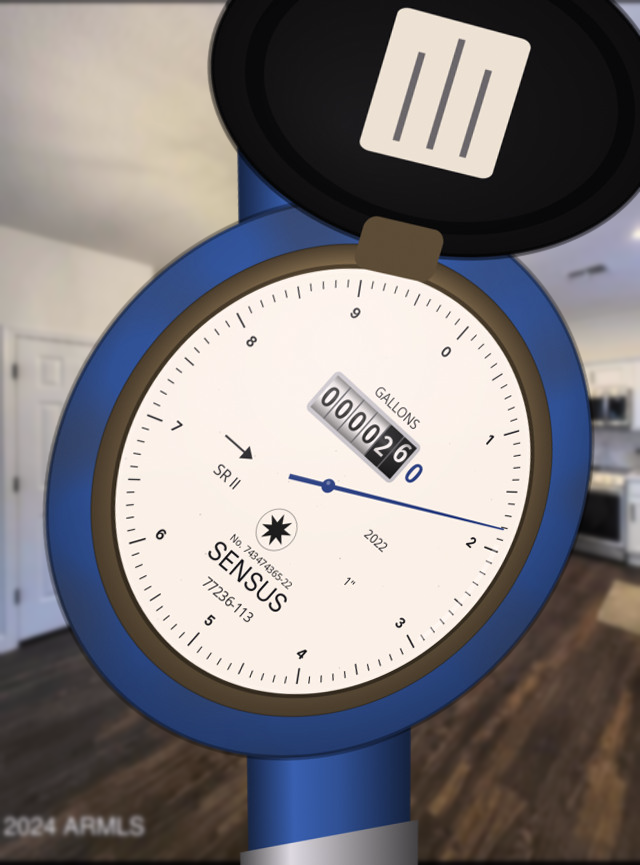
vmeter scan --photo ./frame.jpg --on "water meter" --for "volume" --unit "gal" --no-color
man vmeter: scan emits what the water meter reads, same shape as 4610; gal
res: 261.8; gal
